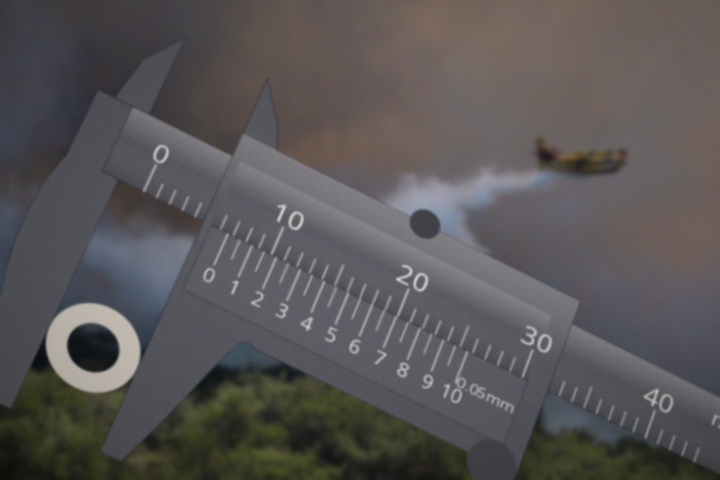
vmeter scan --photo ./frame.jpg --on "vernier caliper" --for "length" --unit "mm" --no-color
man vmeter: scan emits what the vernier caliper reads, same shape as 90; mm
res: 6.6; mm
